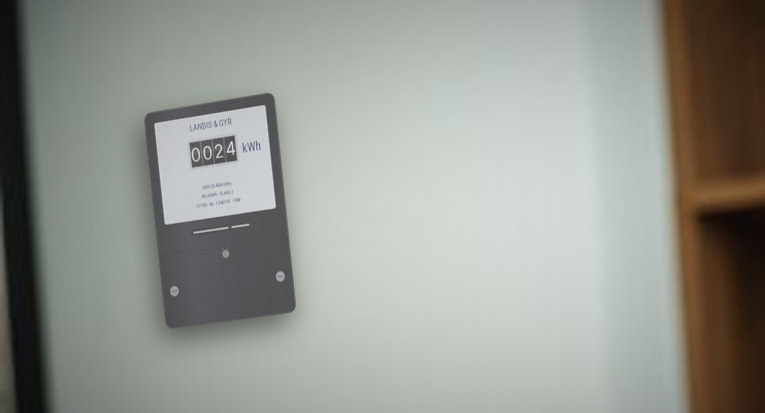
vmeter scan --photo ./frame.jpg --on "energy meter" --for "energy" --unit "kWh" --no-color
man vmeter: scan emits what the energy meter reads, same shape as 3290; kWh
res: 24; kWh
